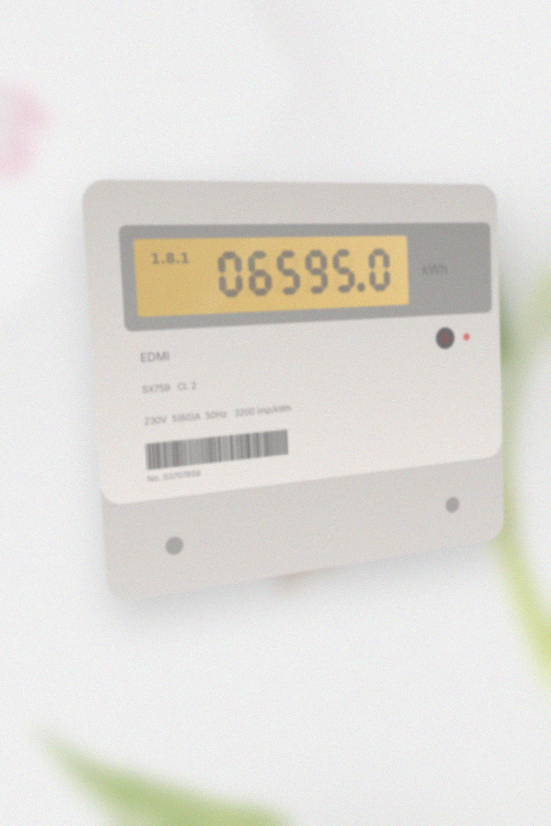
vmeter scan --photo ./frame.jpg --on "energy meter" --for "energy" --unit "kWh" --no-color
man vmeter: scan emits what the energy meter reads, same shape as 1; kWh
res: 6595.0; kWh
